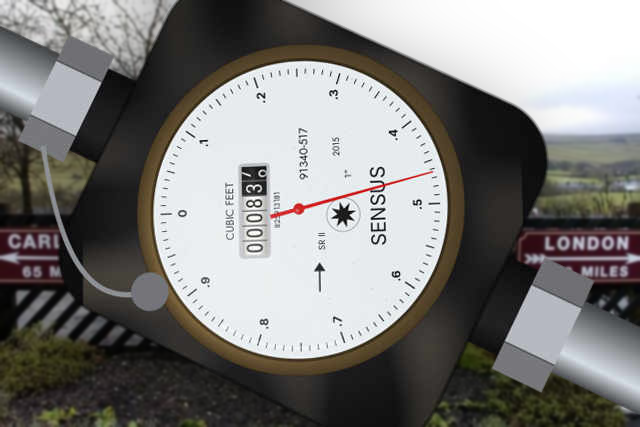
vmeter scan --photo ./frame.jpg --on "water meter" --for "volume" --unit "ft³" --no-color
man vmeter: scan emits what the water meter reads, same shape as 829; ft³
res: 837.46; ft³
